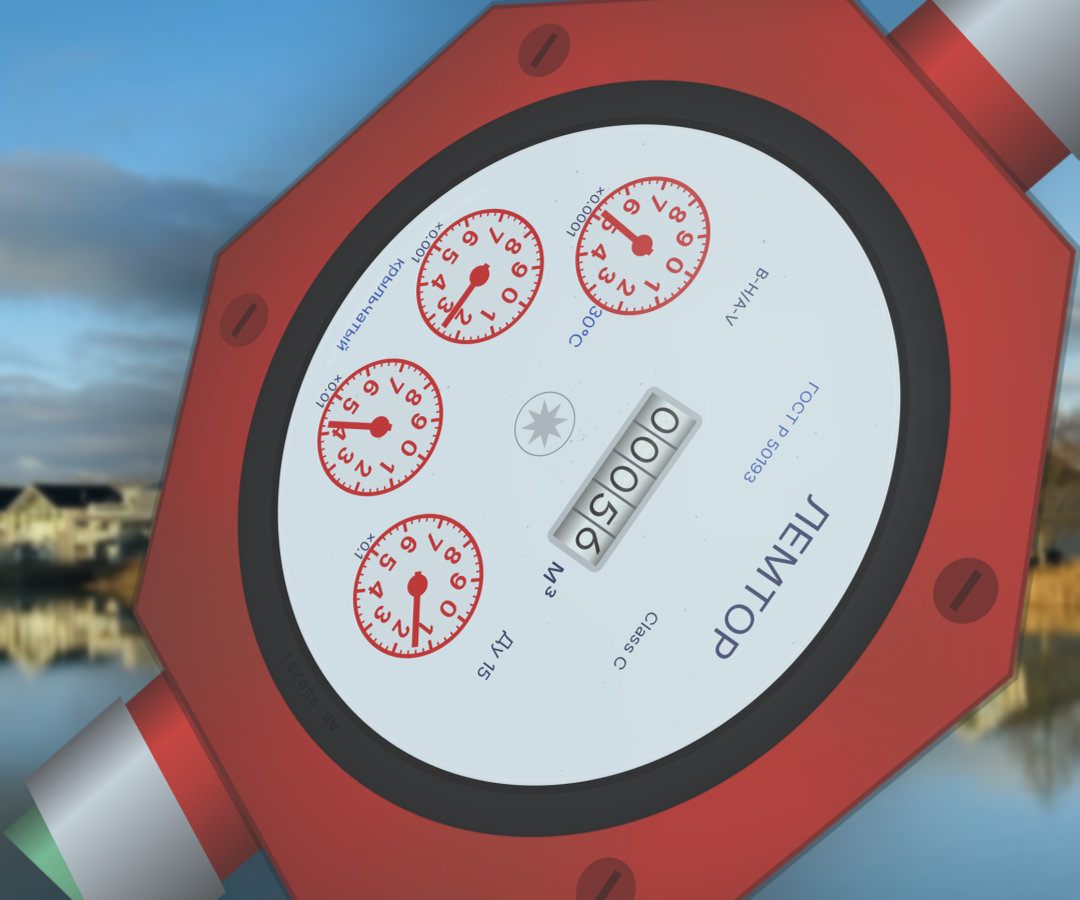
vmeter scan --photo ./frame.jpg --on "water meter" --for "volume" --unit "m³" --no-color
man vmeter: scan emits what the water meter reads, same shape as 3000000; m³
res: 56.1425; m³
